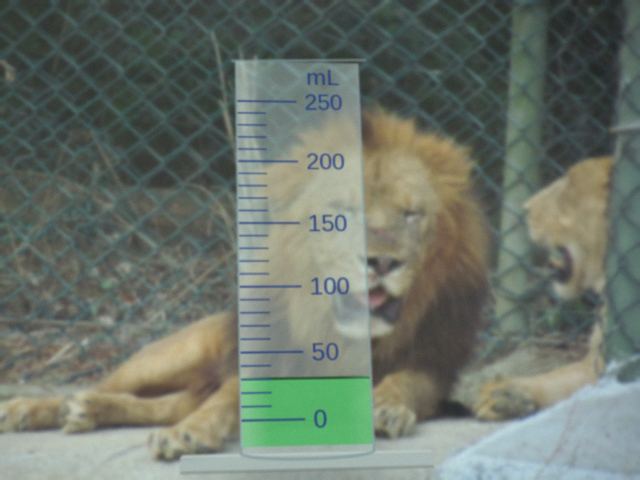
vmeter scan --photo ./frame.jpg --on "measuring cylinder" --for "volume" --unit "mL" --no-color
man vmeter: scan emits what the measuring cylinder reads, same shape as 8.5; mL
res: 30; mL
